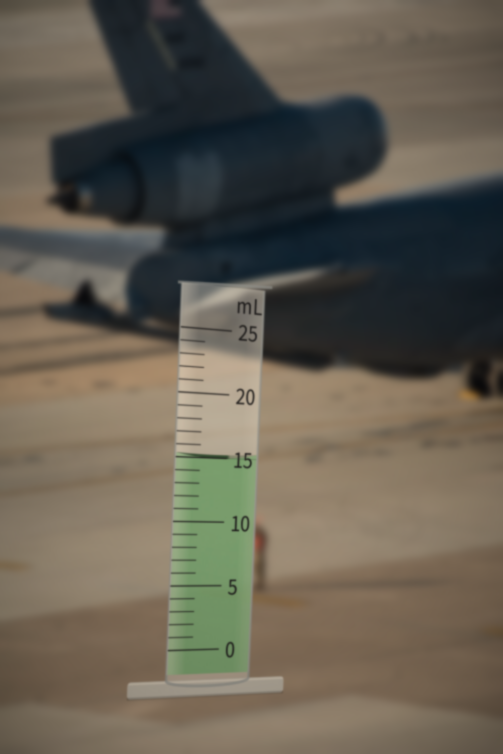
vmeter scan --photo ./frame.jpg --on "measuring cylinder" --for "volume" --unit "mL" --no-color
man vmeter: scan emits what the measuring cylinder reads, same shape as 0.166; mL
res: 15; mL
